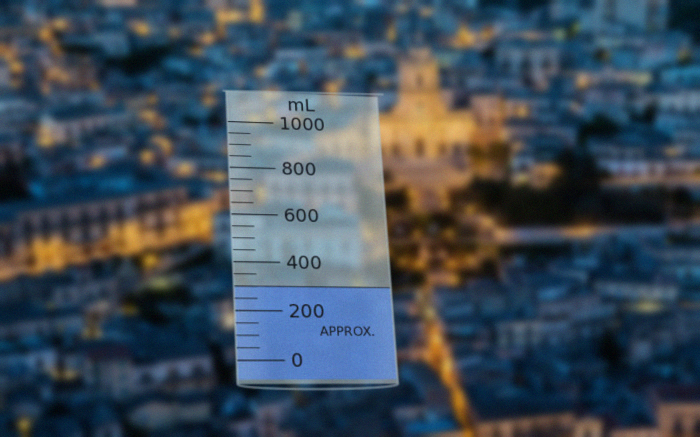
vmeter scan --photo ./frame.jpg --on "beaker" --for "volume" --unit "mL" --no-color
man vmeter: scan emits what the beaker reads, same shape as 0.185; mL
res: 300; mL
